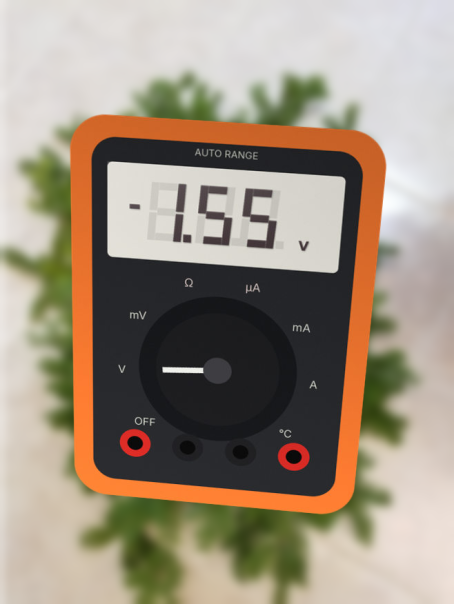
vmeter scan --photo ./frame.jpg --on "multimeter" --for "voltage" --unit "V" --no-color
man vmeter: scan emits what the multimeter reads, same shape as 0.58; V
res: -1.55; V
